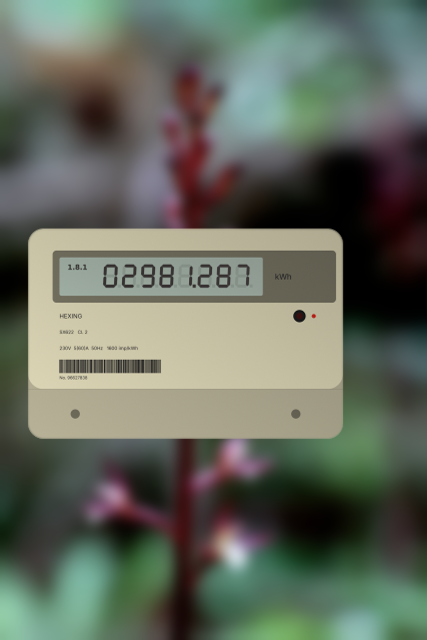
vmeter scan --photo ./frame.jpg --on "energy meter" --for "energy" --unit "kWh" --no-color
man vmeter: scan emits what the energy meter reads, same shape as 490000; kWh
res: 2981.287; kWh
